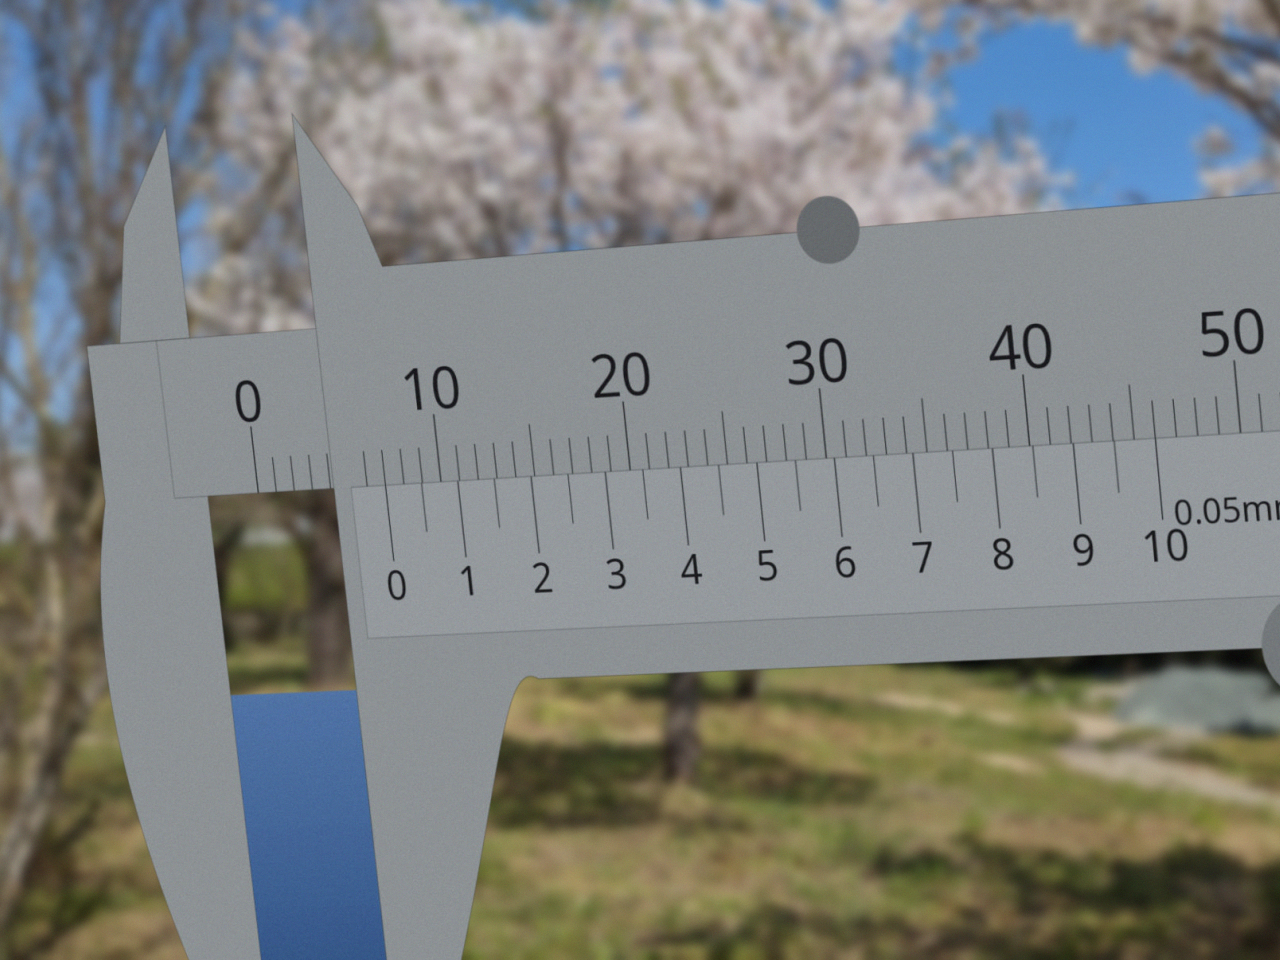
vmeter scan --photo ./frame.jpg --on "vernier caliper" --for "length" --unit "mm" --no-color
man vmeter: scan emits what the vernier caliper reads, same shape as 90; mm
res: 7.0; mm
